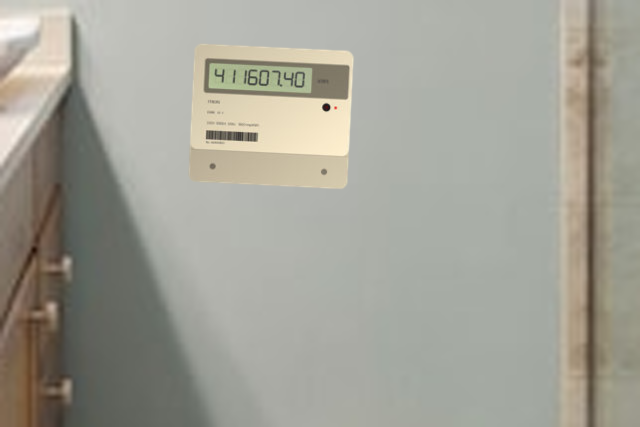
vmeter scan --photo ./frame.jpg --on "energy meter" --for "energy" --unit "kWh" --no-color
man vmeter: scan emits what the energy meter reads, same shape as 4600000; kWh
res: 411607.40; kWh
